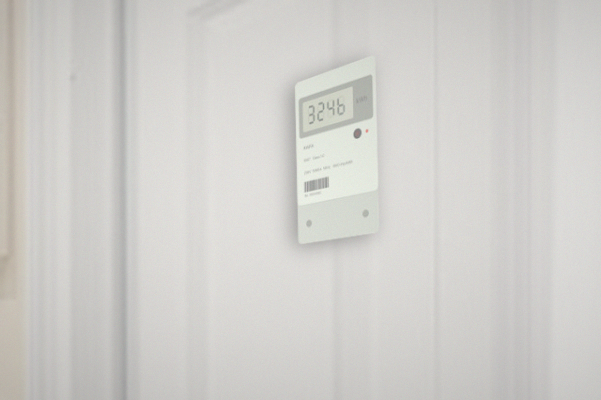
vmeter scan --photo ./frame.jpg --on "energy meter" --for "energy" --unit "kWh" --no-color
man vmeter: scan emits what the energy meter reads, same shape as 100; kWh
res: 3246; kWh
